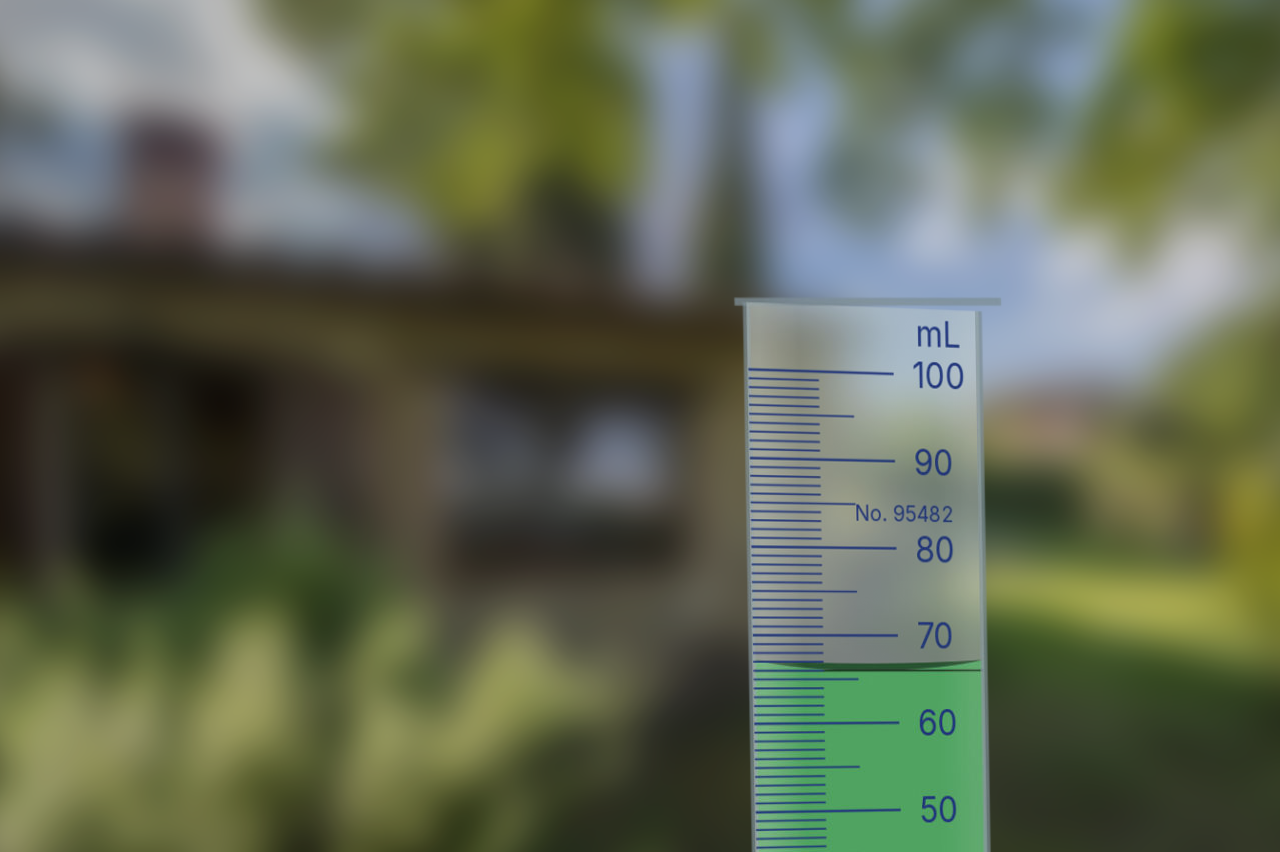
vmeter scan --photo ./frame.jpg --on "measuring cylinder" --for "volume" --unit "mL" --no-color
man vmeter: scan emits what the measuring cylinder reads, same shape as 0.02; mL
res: 66; mL
